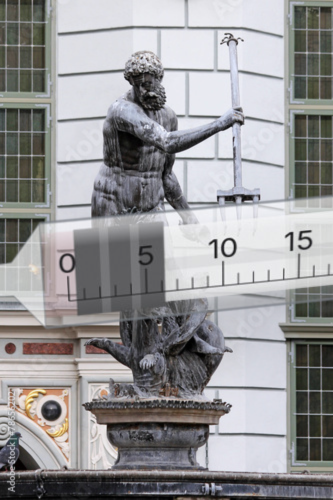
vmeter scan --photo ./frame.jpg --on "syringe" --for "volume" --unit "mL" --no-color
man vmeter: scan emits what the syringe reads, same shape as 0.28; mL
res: 0.5; mL
